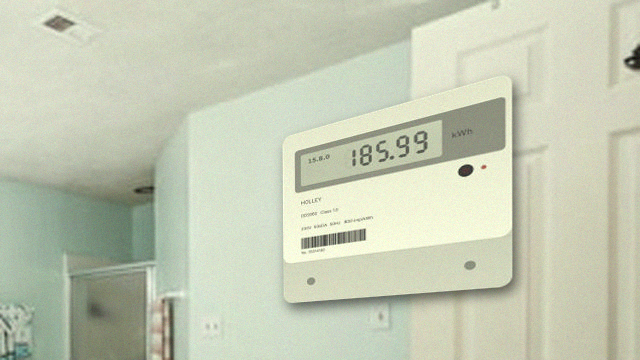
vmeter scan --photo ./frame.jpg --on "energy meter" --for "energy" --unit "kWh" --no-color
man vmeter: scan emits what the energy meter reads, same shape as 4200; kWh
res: 185.99; kWh
